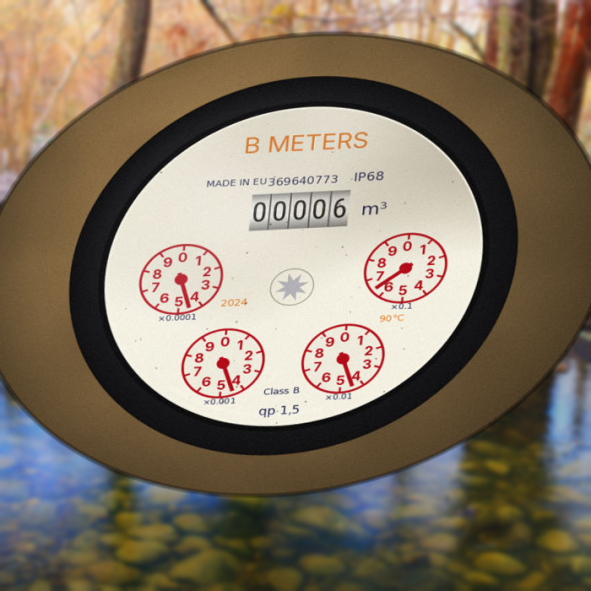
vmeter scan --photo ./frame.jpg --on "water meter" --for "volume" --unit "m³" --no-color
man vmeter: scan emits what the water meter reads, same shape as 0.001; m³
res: 6.6444; m³
